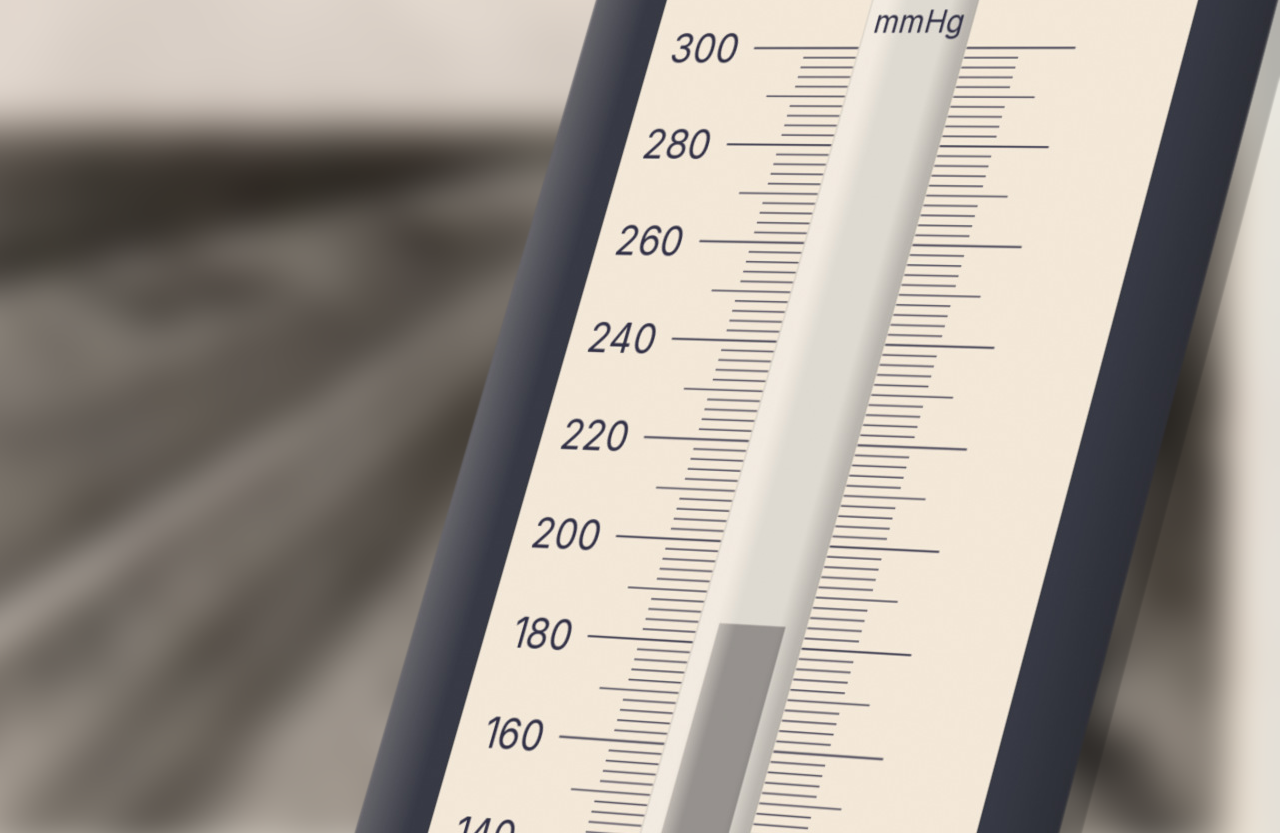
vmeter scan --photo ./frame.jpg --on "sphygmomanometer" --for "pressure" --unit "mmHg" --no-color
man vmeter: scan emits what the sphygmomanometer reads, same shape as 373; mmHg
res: 184; mmHg
